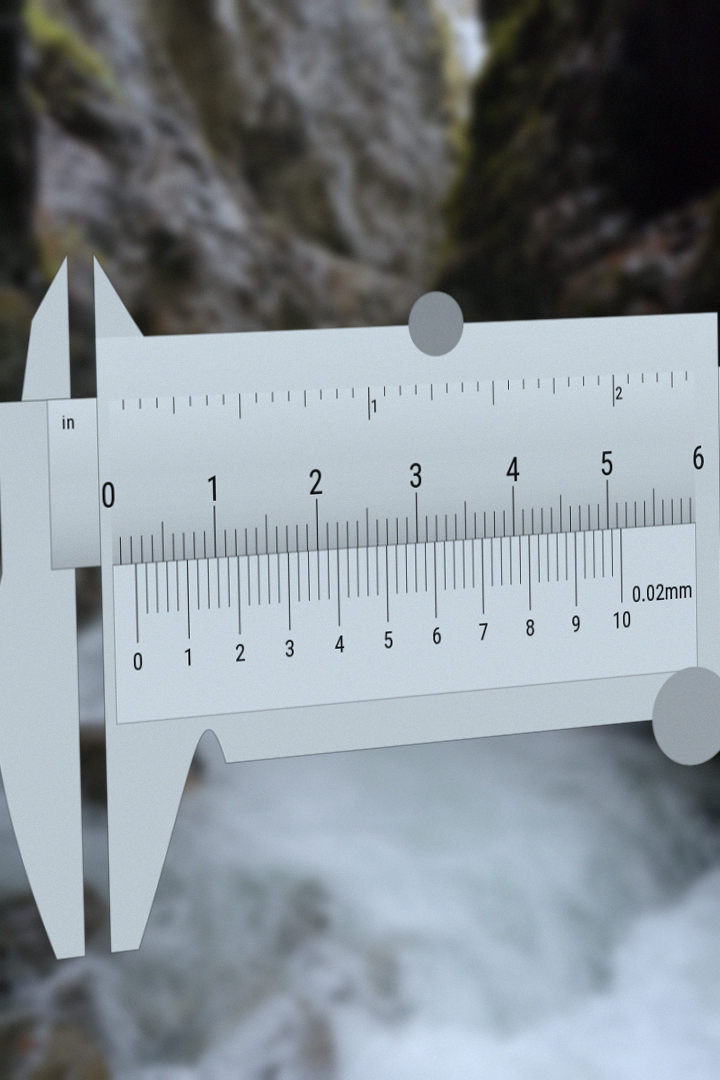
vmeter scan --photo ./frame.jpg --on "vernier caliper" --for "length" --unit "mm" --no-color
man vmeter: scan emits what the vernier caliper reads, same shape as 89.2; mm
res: 2.4; mm
